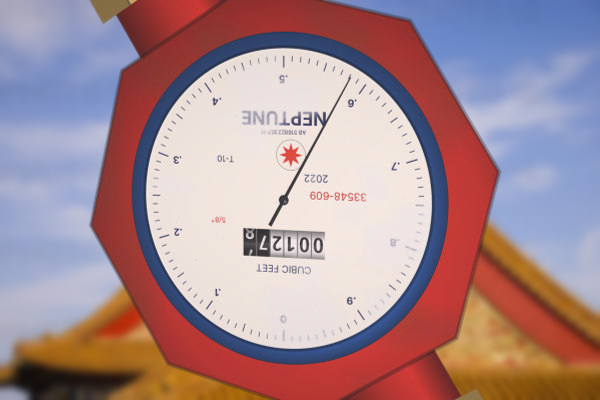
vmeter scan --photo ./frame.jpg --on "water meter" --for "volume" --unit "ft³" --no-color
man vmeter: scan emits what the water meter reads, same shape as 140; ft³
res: 1277.58; ft³
